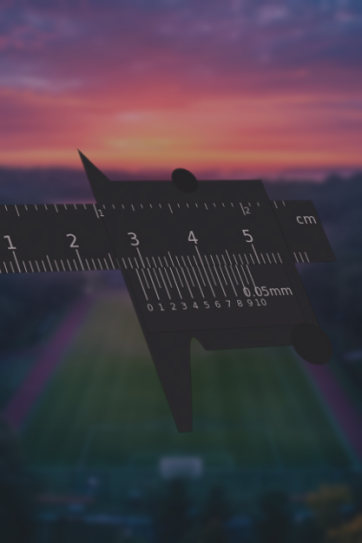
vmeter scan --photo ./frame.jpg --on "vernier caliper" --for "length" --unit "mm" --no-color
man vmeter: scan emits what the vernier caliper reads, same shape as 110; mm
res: 28.6; mm
